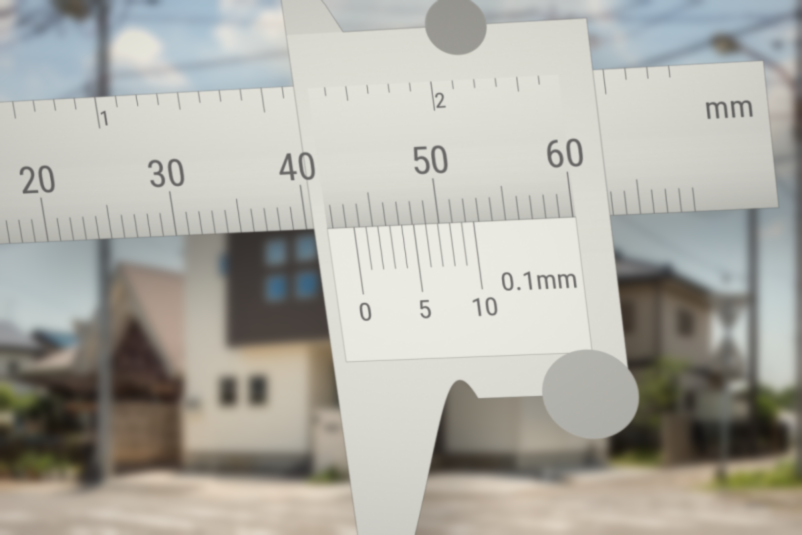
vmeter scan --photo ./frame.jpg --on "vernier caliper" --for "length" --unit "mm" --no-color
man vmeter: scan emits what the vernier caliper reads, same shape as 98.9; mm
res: 43.6; mm
